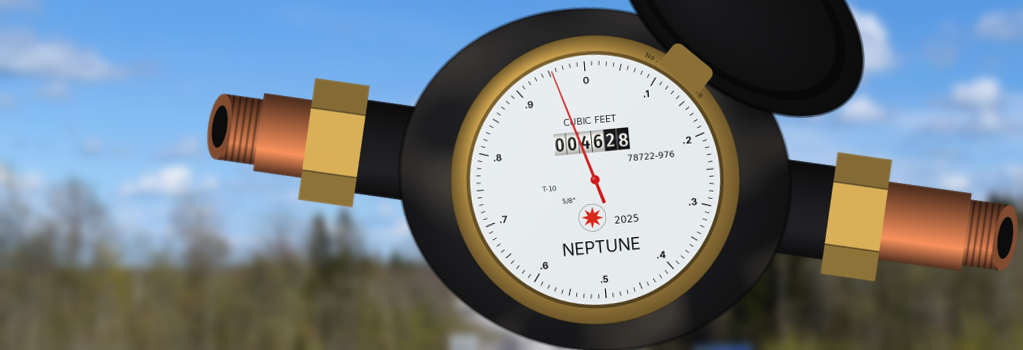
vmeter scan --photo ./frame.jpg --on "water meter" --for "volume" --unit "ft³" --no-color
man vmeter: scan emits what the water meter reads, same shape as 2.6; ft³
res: 4627.95; ft³
